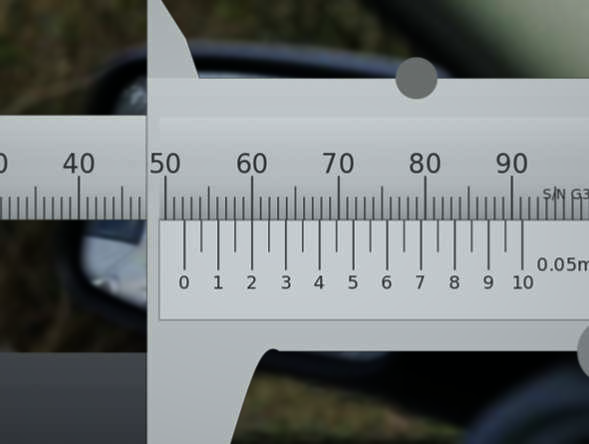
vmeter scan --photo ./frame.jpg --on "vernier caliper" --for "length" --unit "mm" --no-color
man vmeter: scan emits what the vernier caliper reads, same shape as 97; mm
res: 52.2; mm
